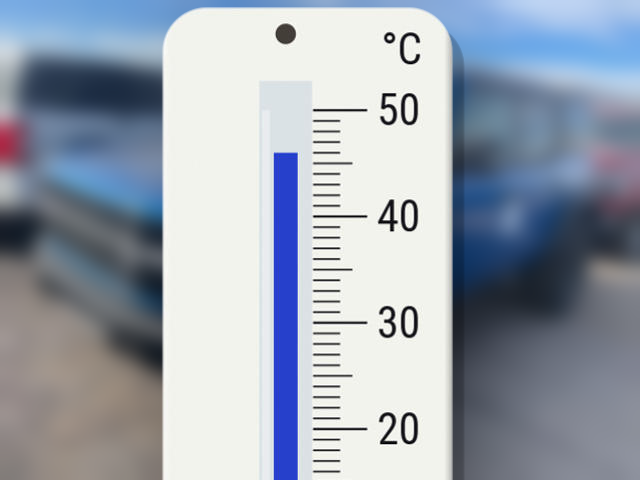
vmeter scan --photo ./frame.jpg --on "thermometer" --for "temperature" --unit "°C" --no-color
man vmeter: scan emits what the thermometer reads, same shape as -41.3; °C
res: 46; °C
